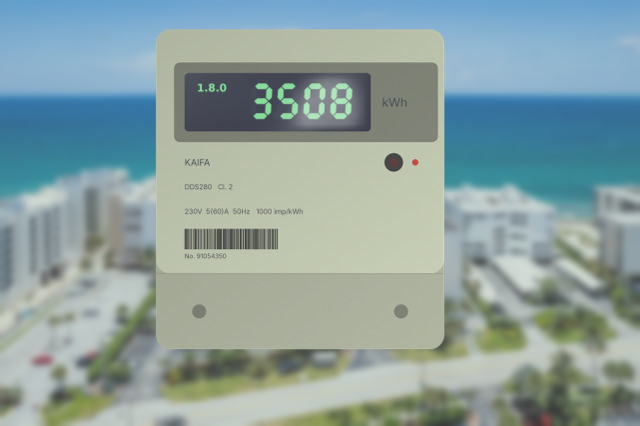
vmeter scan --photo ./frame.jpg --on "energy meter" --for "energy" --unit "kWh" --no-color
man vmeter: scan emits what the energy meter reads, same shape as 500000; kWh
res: 3508; kWh
